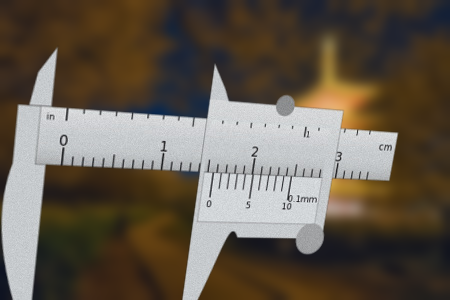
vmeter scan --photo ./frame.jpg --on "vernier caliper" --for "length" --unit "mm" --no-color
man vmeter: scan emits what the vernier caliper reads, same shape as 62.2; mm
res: 15.6; mm
